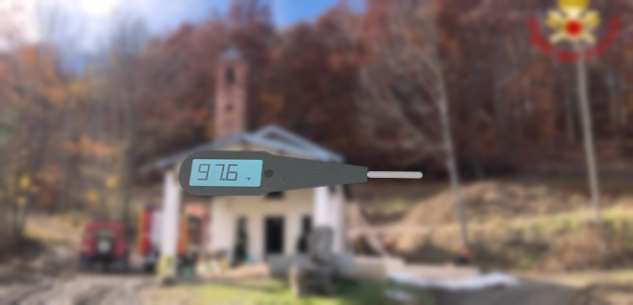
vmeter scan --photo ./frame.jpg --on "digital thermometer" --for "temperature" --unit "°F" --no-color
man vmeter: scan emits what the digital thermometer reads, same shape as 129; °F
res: 97.6; °F
